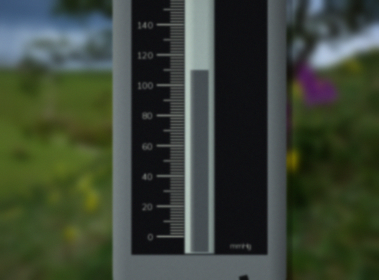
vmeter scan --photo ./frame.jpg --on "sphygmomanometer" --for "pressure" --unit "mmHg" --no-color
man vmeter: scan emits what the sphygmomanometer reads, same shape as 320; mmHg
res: 110; mmHg
